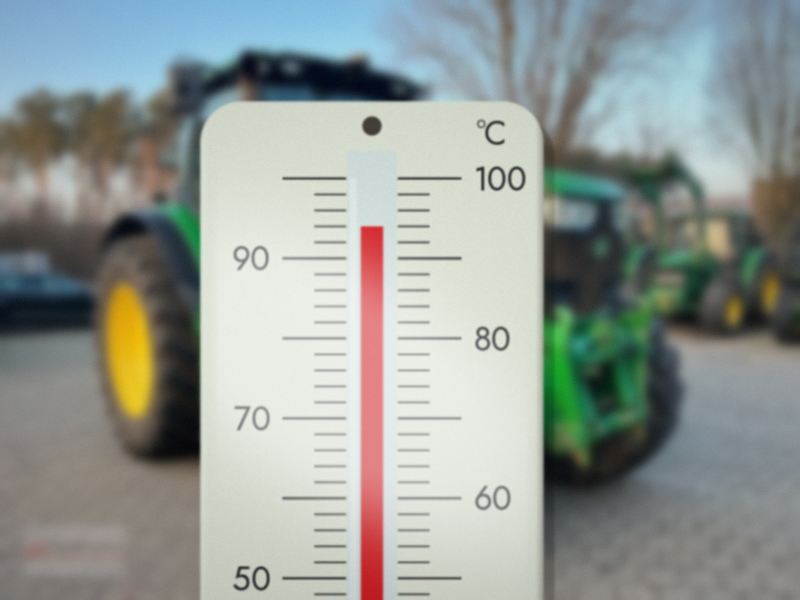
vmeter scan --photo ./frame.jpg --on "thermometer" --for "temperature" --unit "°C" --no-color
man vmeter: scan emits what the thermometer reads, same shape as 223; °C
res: 94; °C
